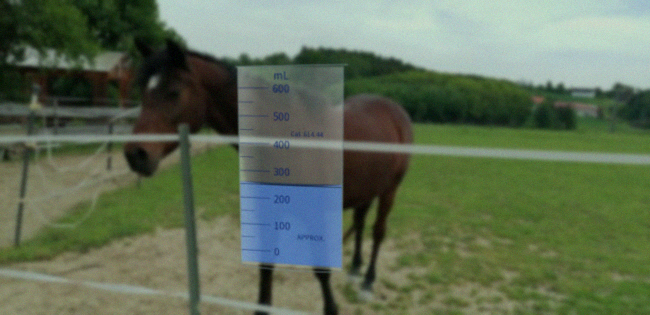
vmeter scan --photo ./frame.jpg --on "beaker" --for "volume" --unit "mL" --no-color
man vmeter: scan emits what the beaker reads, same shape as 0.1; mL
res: 250; mL
